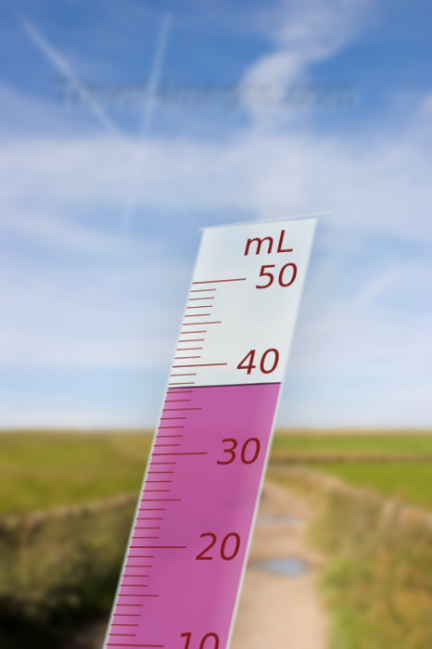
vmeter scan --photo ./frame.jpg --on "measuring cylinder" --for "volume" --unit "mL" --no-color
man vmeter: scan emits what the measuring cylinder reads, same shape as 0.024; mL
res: 37.5; mL
